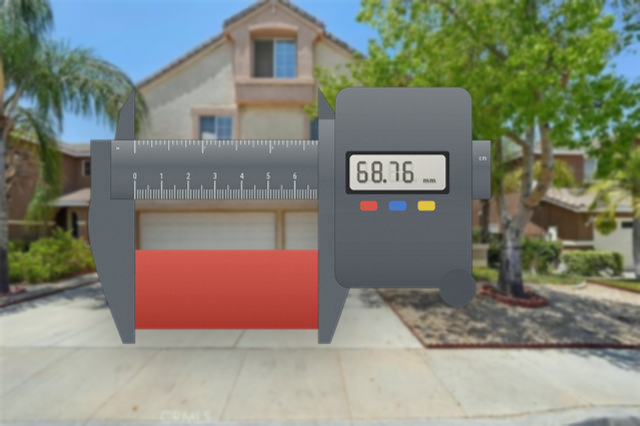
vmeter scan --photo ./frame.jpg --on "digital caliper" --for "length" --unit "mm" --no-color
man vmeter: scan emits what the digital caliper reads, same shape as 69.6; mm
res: 68.76; mm
